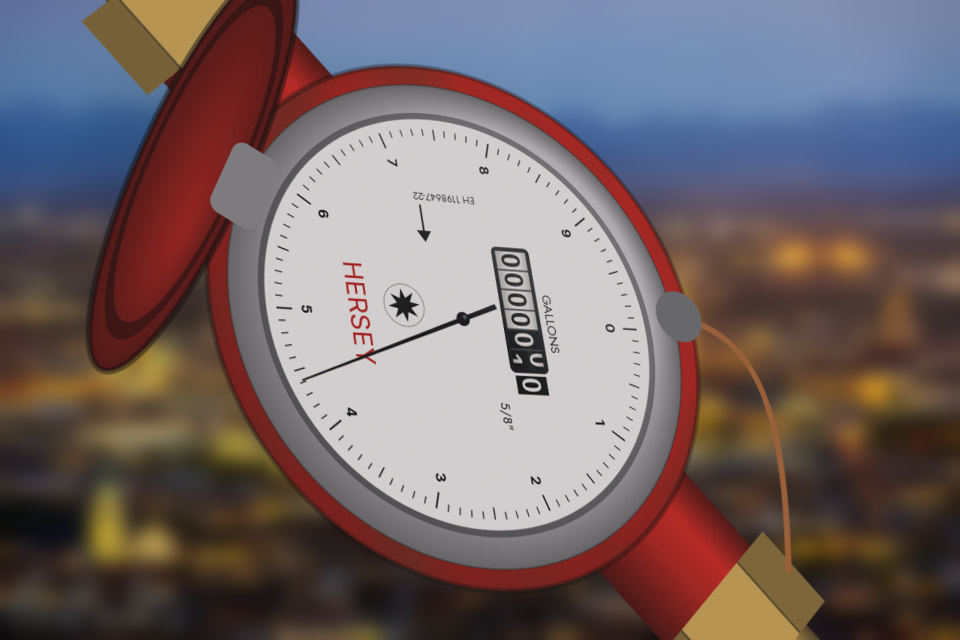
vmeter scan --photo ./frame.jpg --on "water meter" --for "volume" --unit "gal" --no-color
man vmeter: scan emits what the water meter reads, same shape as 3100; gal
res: 4.4; gal
